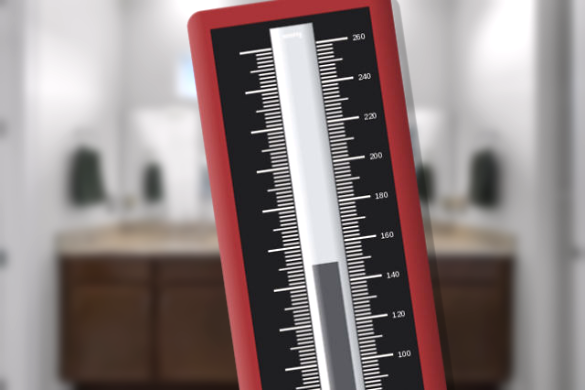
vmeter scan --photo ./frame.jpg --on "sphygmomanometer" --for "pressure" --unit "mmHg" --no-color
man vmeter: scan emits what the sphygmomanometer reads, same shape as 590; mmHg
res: 150; mmHg
